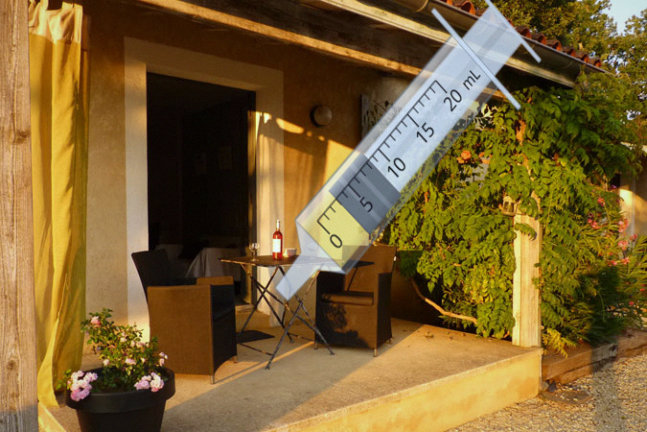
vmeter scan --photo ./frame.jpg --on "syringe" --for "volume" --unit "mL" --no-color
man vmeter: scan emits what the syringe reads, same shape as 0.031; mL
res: 3; mL
